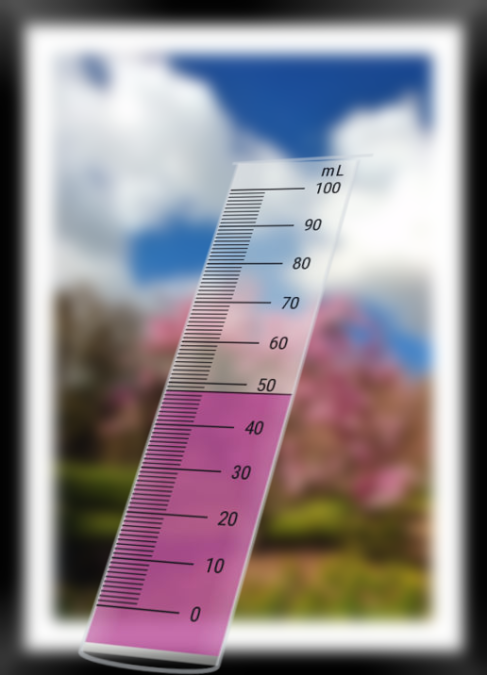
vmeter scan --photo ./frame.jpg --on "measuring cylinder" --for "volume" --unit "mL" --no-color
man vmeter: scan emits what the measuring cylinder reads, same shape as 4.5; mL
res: 48; mL
